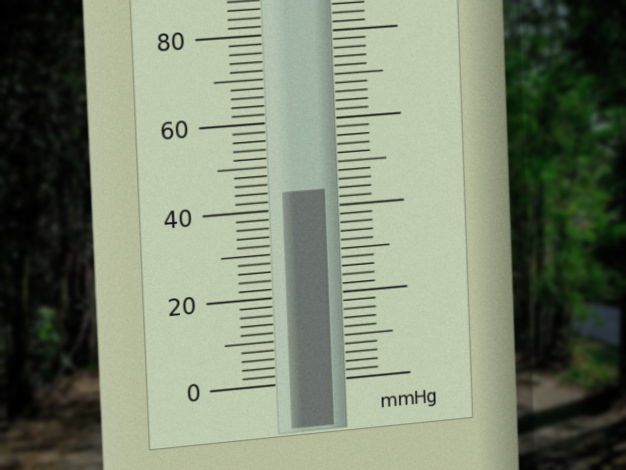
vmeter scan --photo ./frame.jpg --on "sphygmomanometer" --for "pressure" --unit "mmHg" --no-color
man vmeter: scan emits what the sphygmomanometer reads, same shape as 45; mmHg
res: 44; mmHg
